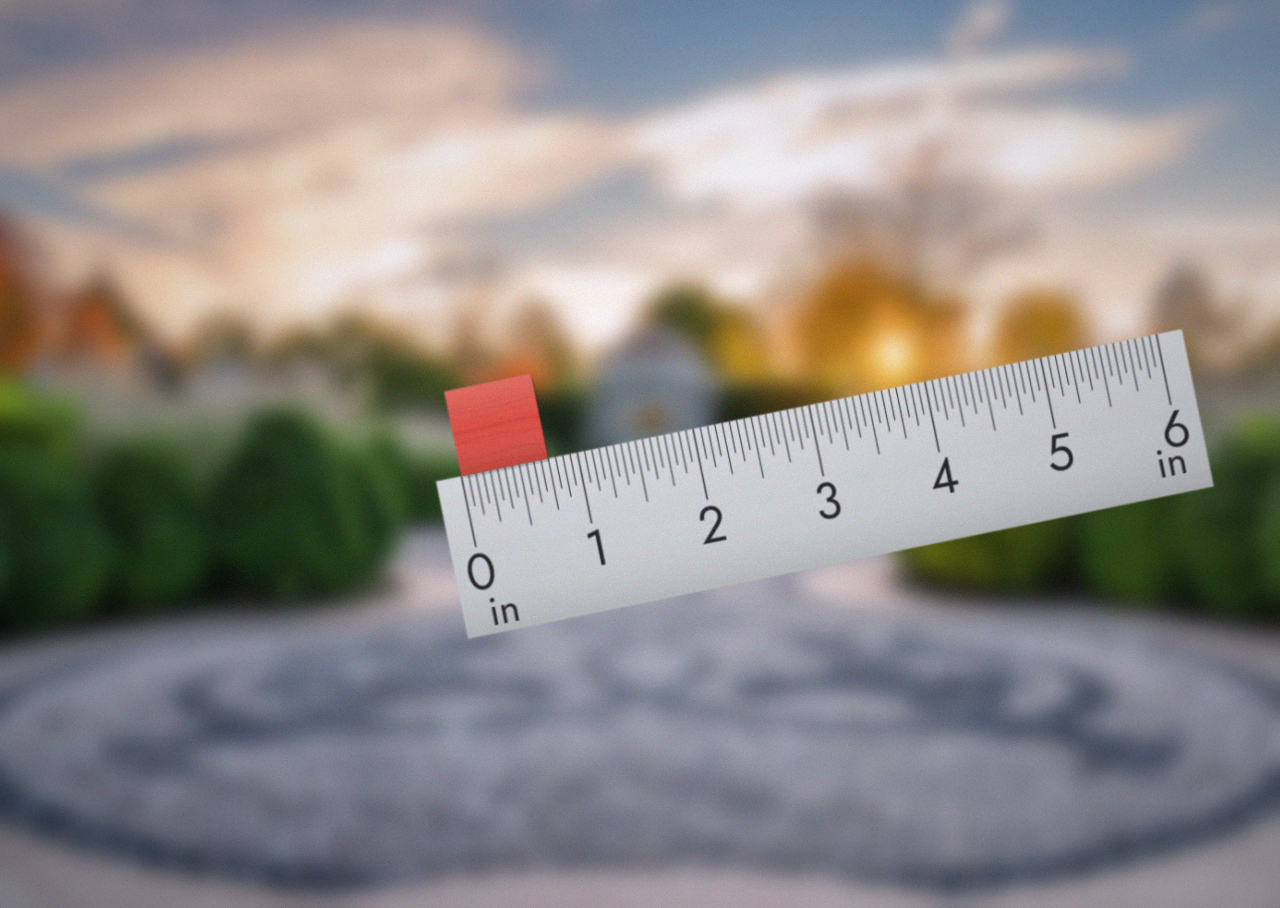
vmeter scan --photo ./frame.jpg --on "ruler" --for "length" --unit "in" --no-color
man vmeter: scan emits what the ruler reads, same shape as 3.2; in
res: 0.75; in
